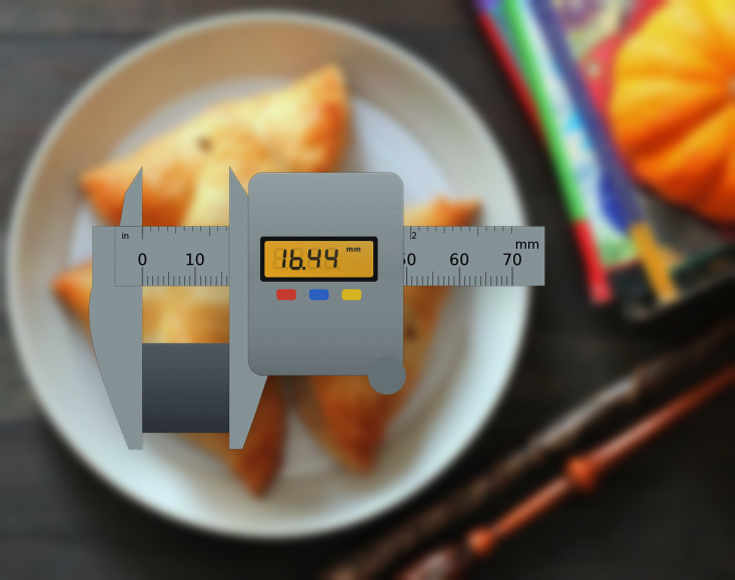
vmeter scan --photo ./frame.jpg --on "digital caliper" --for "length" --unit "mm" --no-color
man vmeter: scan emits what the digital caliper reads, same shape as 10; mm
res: 16.44; mm
